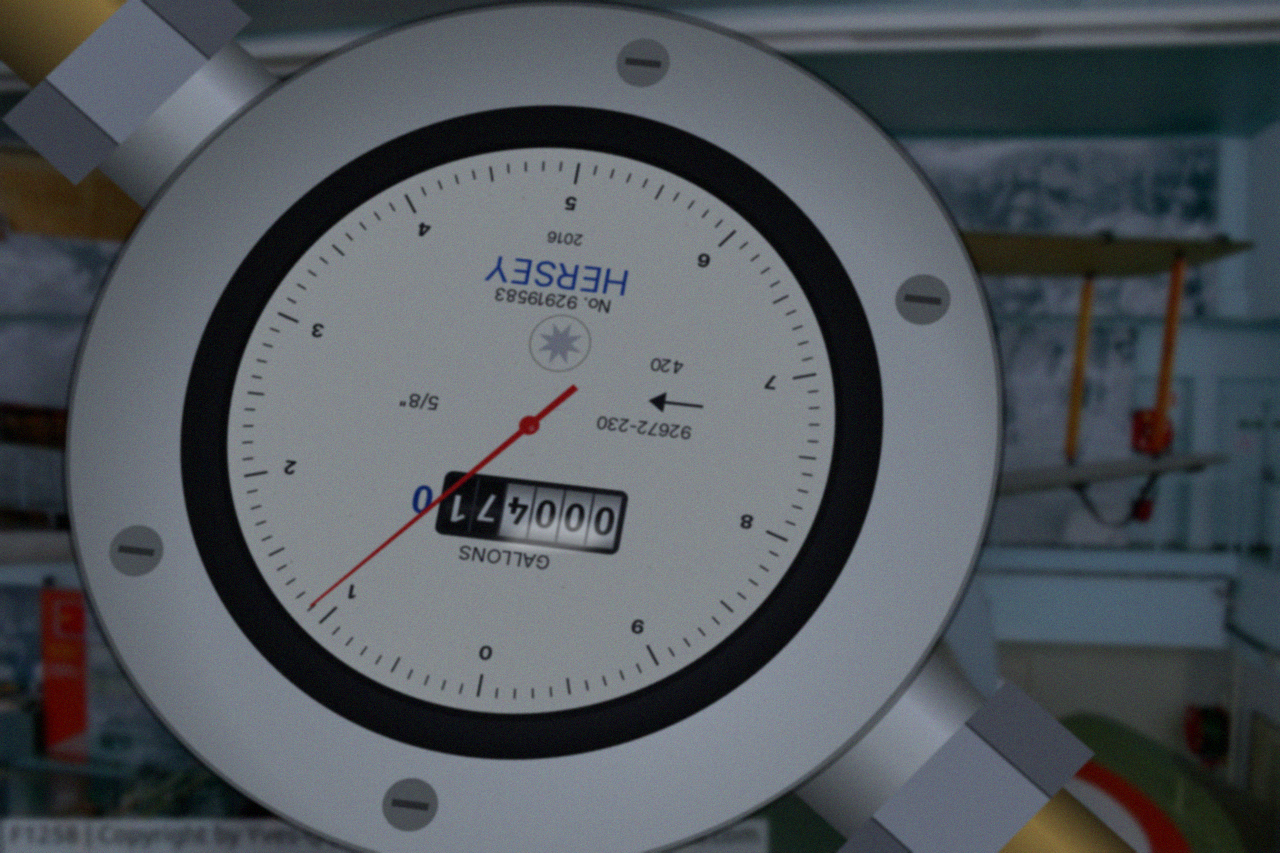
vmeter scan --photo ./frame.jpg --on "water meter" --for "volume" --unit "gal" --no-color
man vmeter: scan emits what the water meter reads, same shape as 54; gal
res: 4711.1; gal
